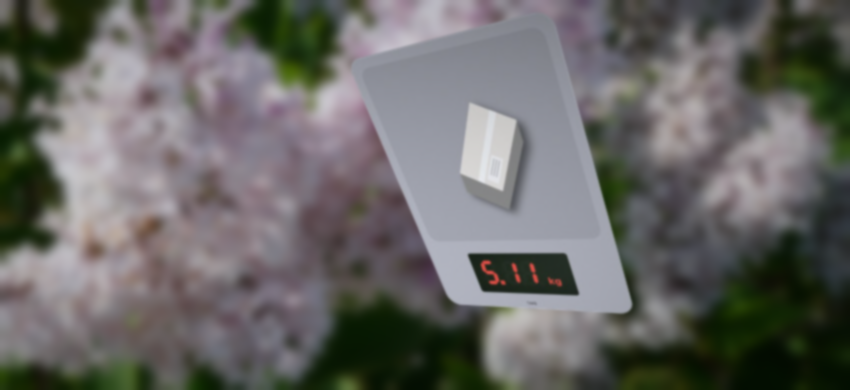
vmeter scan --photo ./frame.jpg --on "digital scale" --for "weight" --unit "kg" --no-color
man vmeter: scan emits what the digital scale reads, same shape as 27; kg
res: 5.11; kg
